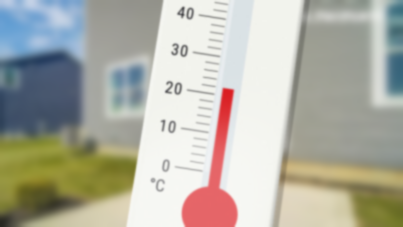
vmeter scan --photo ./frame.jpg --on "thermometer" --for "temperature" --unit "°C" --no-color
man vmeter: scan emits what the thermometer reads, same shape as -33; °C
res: 22; °C
